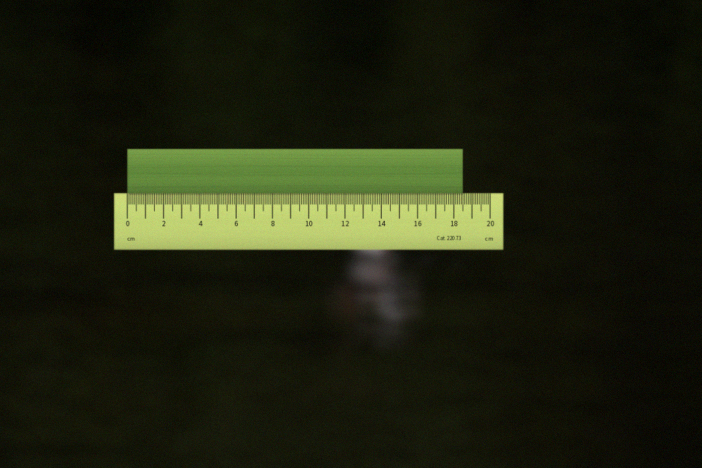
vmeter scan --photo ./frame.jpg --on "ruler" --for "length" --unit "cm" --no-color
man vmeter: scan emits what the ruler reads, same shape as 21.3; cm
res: 18.5; cm
